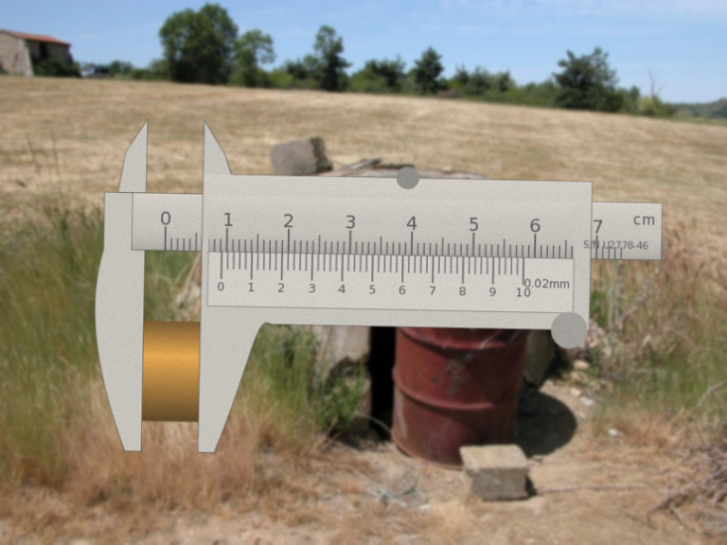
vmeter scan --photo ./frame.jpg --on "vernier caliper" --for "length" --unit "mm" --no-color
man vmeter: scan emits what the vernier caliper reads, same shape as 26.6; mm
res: 9.2; mm
